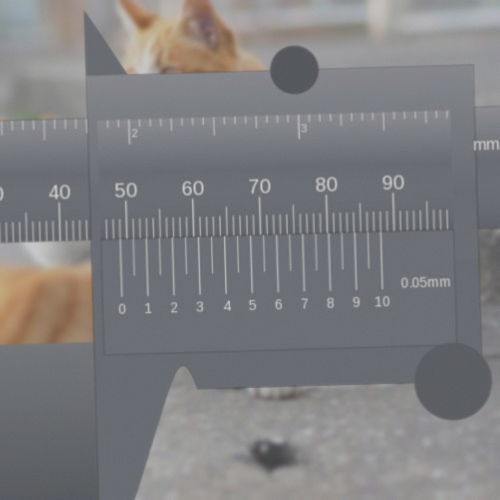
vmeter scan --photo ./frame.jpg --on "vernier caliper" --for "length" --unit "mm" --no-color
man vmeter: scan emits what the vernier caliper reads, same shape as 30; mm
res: 49.0; mm
